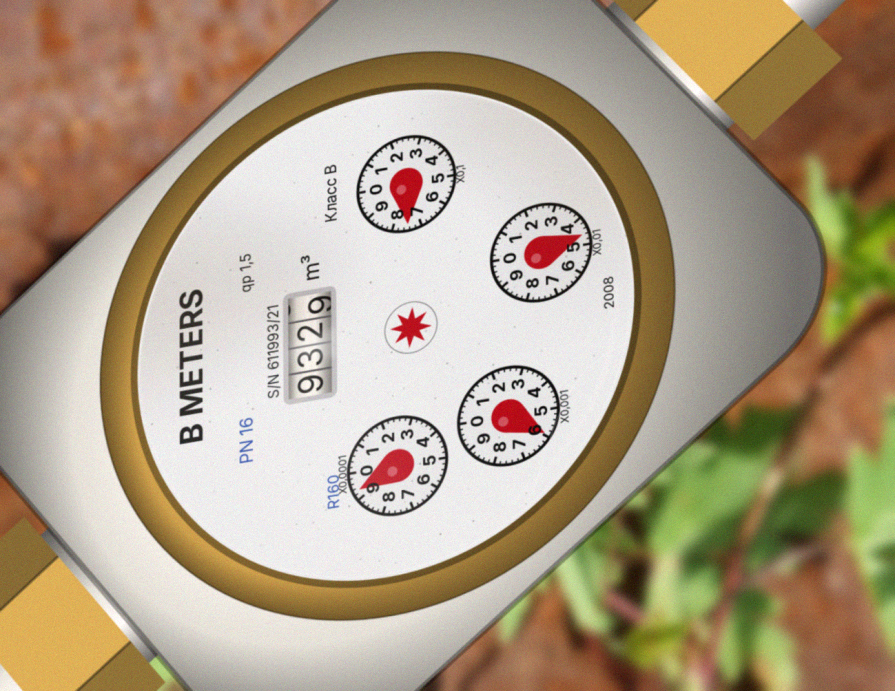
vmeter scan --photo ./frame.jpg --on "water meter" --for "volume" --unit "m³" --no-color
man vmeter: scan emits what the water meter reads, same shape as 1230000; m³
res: 9328.7459; m³
